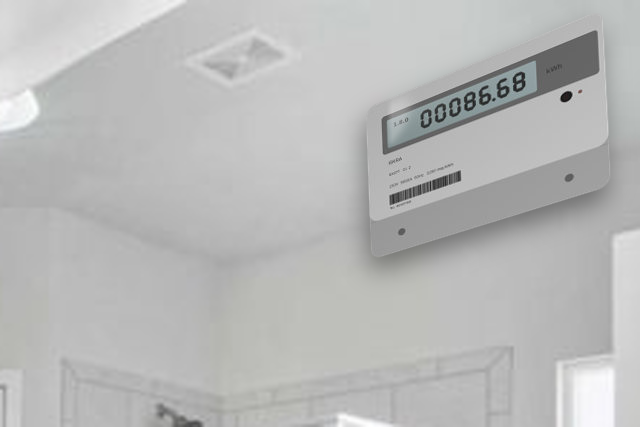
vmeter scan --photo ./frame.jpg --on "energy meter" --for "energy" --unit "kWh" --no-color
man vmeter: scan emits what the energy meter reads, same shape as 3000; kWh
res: 86.68; kWh
